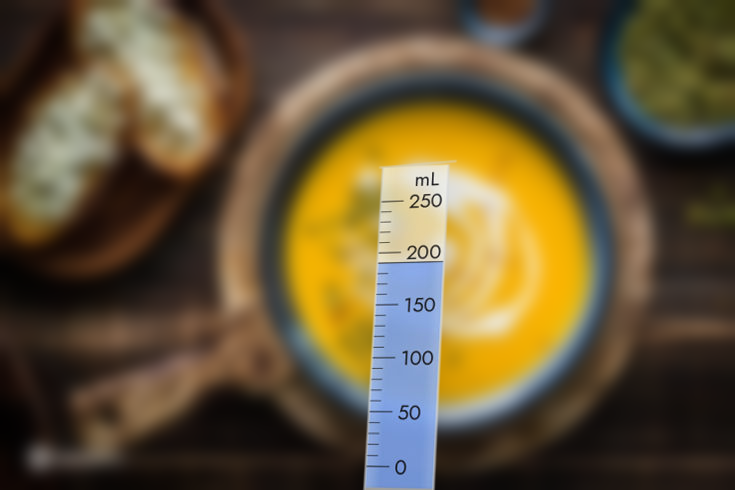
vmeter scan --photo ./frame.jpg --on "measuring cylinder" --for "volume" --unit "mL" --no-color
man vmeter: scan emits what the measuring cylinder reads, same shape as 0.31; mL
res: 190; mL
